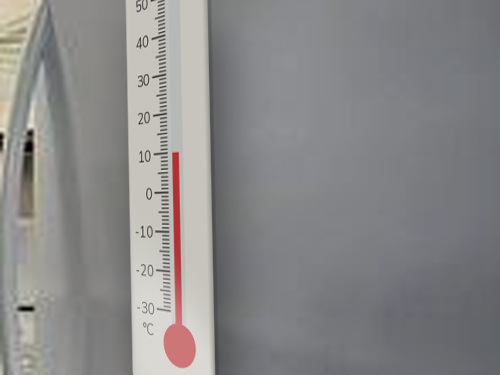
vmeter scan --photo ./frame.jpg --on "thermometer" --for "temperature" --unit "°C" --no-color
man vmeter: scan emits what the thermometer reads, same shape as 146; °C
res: 10; °C
